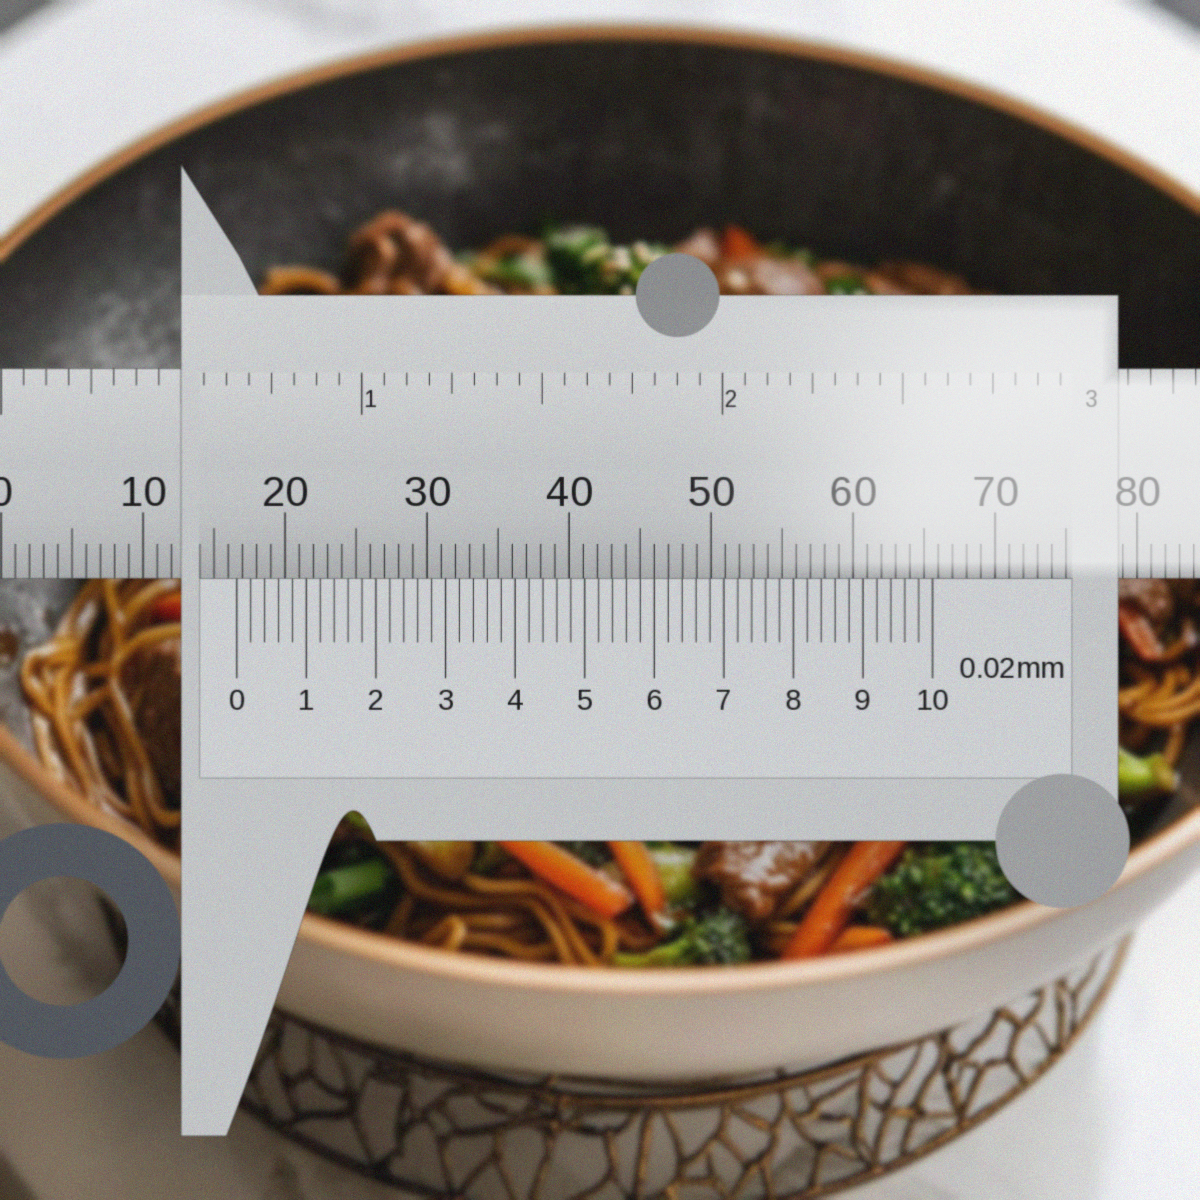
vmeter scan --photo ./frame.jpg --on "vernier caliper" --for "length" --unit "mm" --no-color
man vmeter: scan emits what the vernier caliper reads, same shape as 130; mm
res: 16.6; mm
